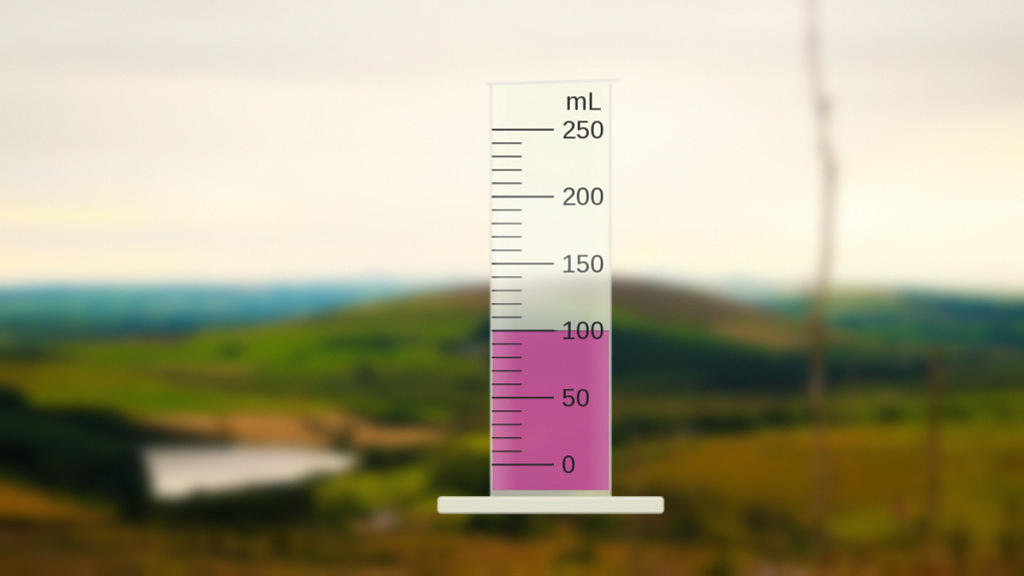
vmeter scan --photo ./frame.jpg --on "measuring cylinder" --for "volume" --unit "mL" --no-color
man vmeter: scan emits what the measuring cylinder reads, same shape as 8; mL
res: 100; mL
